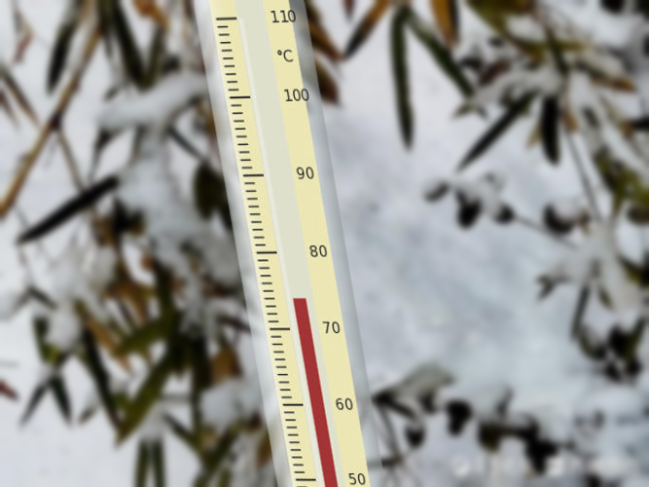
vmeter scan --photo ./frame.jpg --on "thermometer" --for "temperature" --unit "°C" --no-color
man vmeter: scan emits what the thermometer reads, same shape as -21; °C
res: 74; °C
